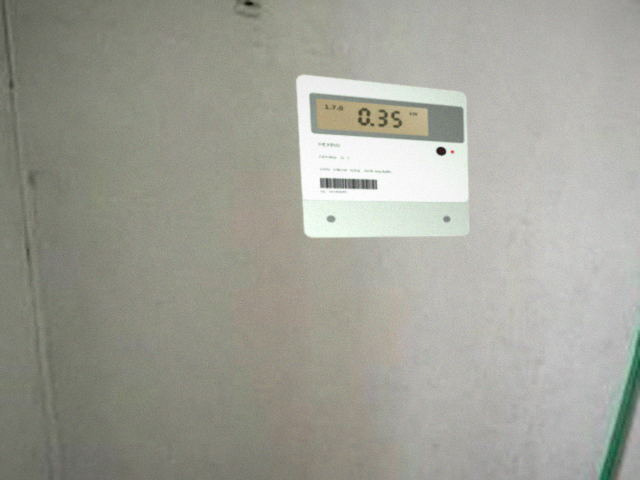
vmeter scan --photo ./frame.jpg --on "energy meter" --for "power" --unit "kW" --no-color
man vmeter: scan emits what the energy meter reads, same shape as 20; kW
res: 0.35; kW
